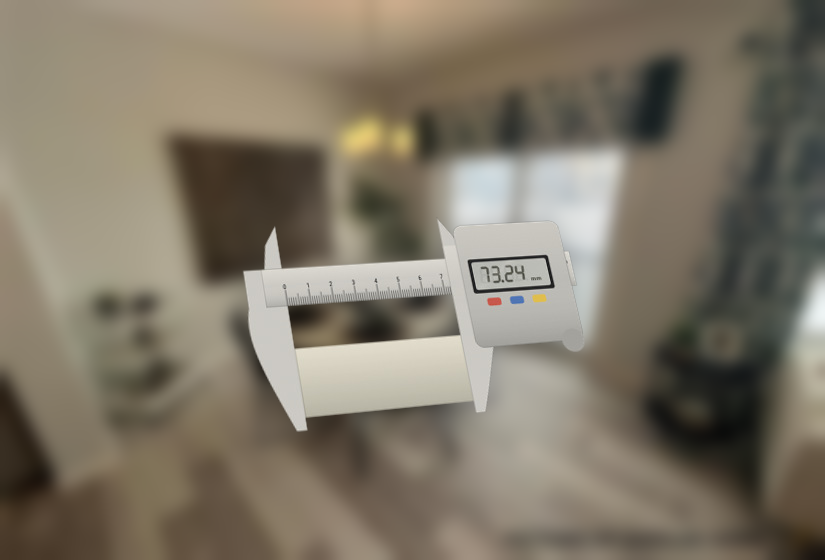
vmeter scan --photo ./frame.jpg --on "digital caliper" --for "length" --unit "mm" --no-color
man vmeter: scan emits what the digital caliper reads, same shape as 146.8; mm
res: 73.24; mm
